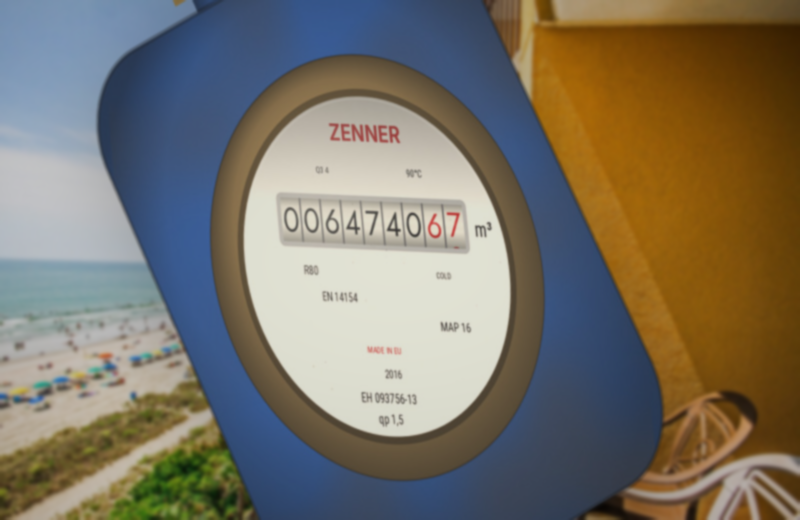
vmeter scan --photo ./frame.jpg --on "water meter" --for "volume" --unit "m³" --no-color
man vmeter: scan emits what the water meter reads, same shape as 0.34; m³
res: 64740.67; m³
